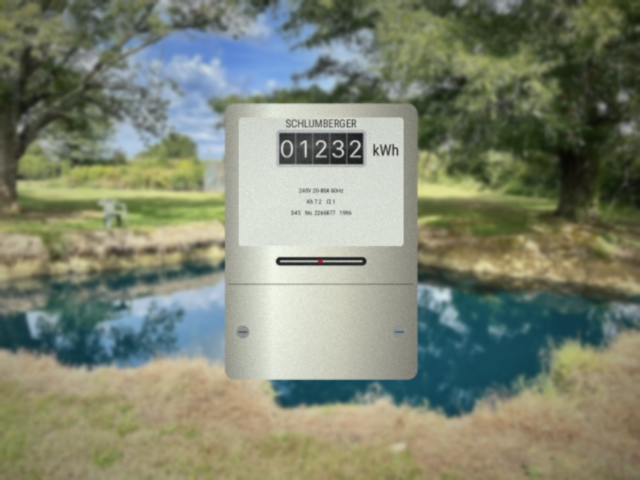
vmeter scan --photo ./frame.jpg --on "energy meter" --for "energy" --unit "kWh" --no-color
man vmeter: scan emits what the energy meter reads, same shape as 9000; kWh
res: 1232; kWh
